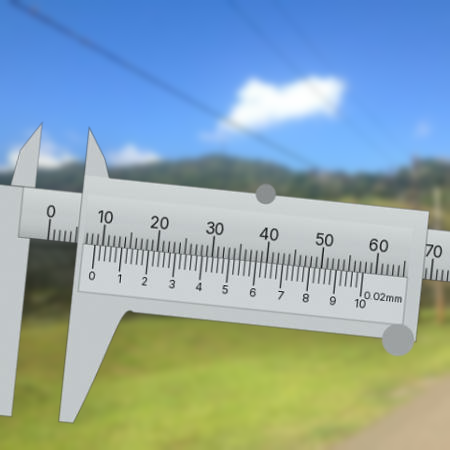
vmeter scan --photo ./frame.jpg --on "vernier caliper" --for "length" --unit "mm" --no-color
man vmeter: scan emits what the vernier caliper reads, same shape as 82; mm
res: 8.6; mm
